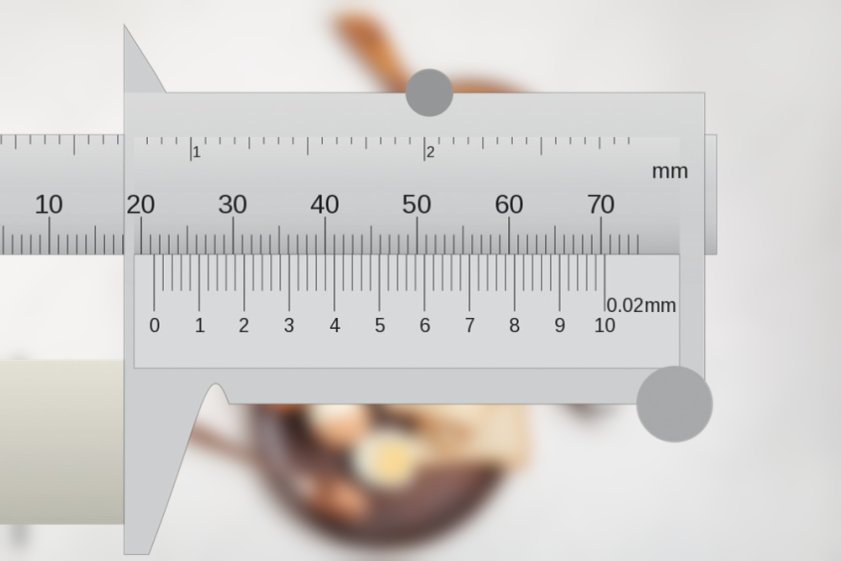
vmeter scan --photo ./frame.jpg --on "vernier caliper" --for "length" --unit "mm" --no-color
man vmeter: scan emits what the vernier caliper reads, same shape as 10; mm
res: 21.4; mm
